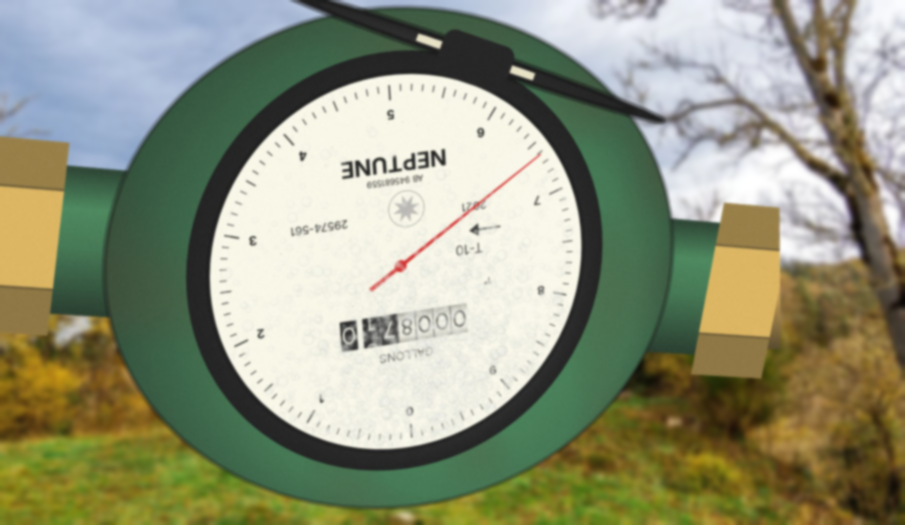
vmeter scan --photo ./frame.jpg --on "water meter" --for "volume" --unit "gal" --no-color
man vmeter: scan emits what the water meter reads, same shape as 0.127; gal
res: 8706.6; gal
